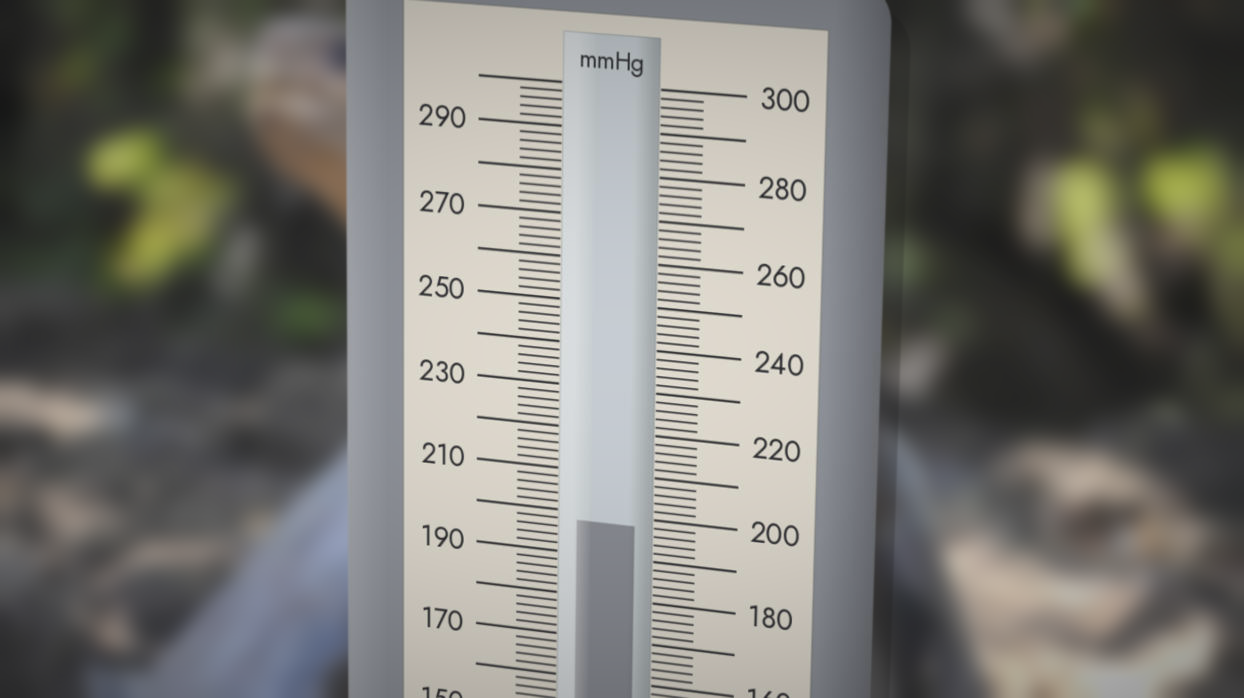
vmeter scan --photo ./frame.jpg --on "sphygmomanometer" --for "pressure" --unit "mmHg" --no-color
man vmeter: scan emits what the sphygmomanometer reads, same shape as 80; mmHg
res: 198; mmHg
